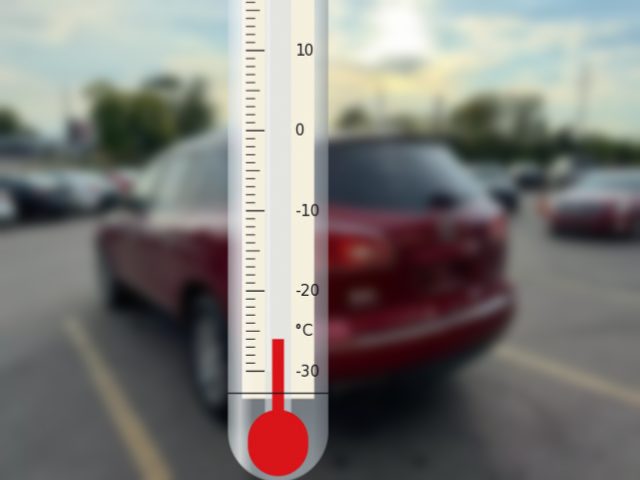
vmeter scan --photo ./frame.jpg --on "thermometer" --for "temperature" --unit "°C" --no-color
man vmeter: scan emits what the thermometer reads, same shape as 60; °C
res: -26; °C
